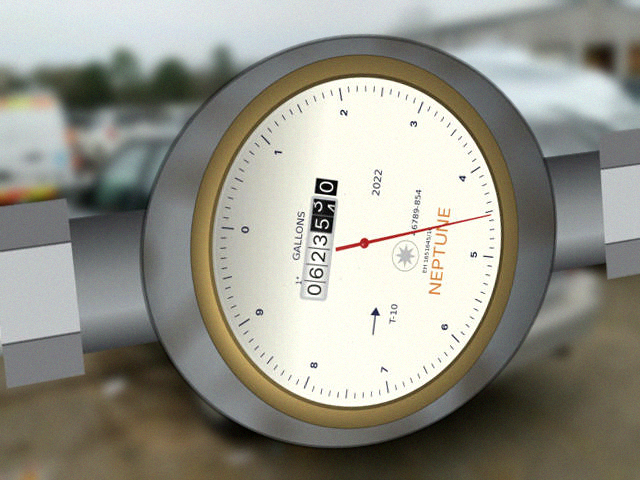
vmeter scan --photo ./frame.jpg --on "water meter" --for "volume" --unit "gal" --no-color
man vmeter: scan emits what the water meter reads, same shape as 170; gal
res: 623534.5; gal
